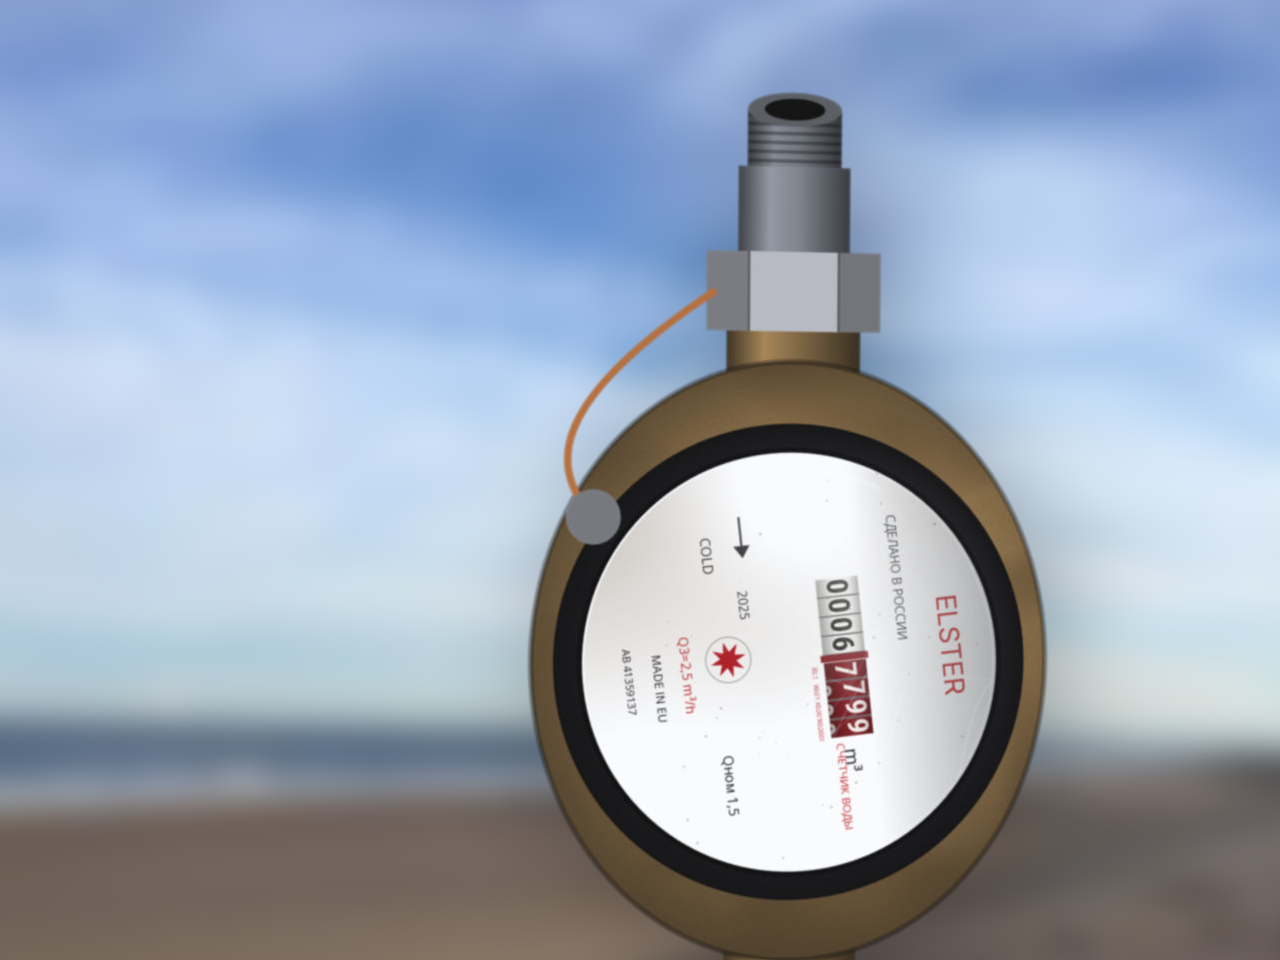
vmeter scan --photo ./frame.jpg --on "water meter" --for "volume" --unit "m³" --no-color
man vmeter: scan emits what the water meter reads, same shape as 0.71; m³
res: 6.7799; m³
